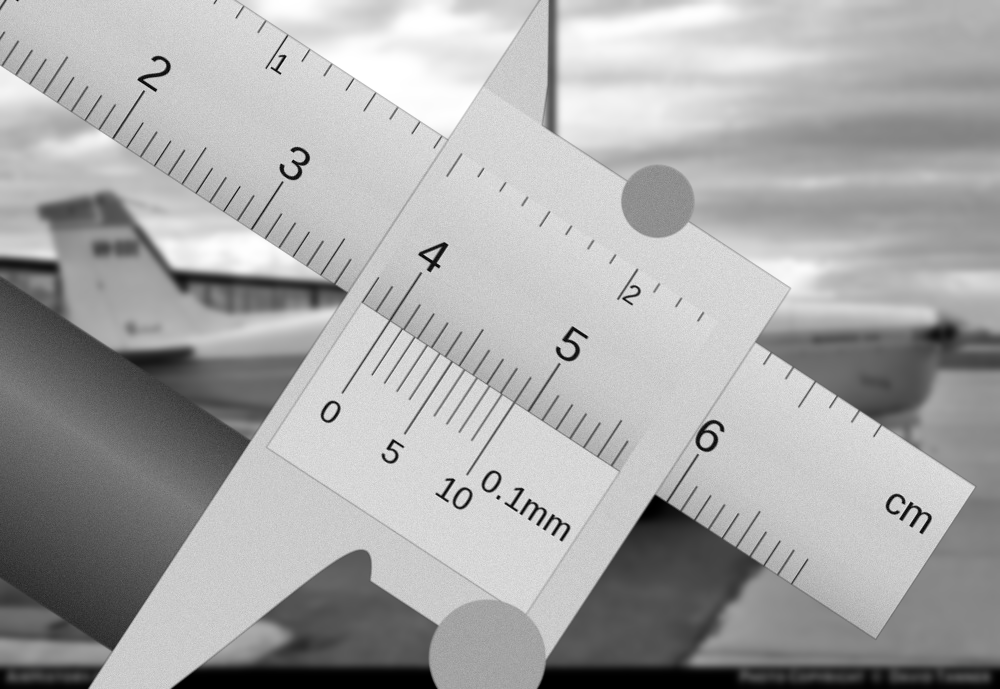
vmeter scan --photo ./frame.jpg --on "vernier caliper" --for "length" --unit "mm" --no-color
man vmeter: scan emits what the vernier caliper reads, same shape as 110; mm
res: 40.0; mm
